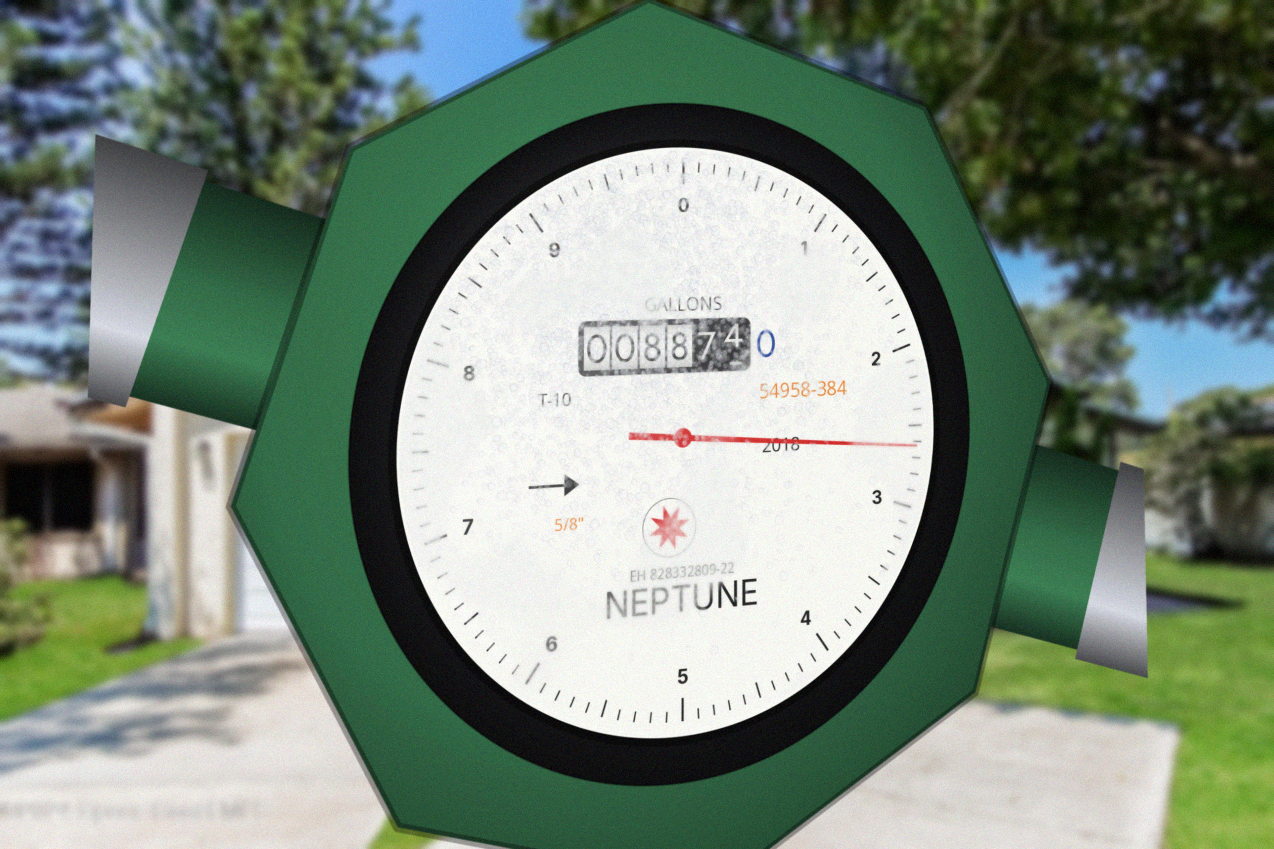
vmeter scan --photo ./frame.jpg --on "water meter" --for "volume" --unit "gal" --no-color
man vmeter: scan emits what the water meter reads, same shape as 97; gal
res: 88742.6; gal
